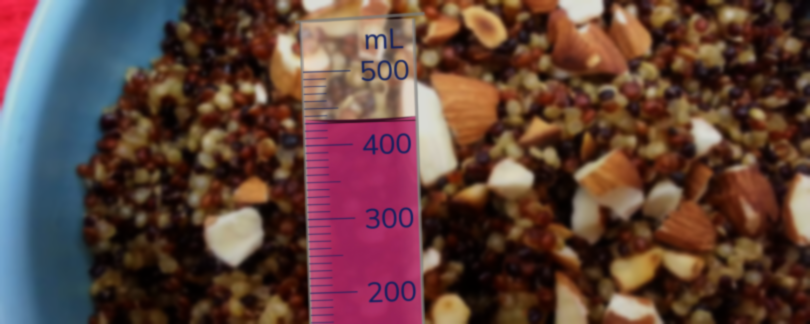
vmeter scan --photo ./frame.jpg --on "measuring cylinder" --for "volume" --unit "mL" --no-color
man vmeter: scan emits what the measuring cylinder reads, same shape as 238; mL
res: 430; mL
